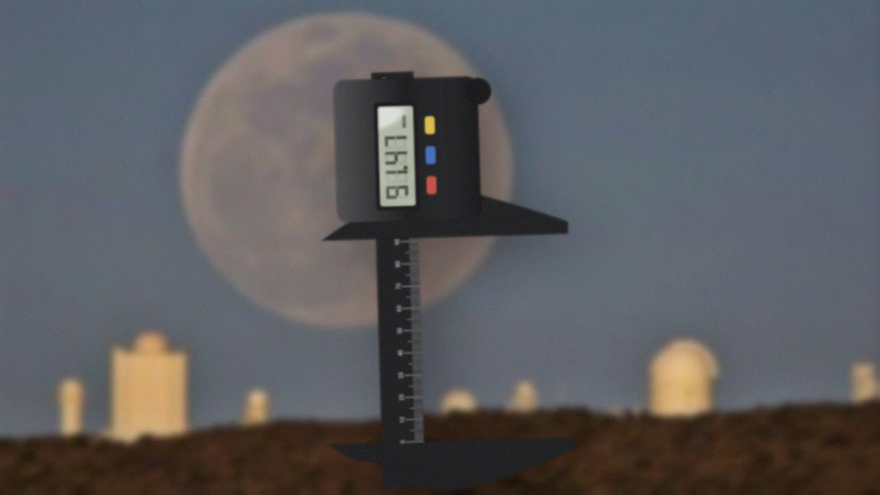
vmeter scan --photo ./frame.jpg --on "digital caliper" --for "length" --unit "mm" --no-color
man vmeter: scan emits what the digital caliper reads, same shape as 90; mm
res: 91.47; mm
